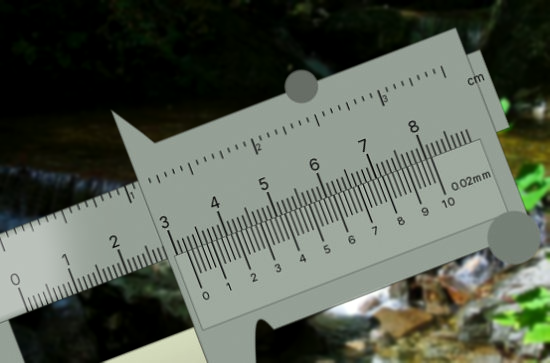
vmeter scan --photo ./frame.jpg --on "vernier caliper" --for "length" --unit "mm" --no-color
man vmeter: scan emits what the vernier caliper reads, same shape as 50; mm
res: 32.0; mm
